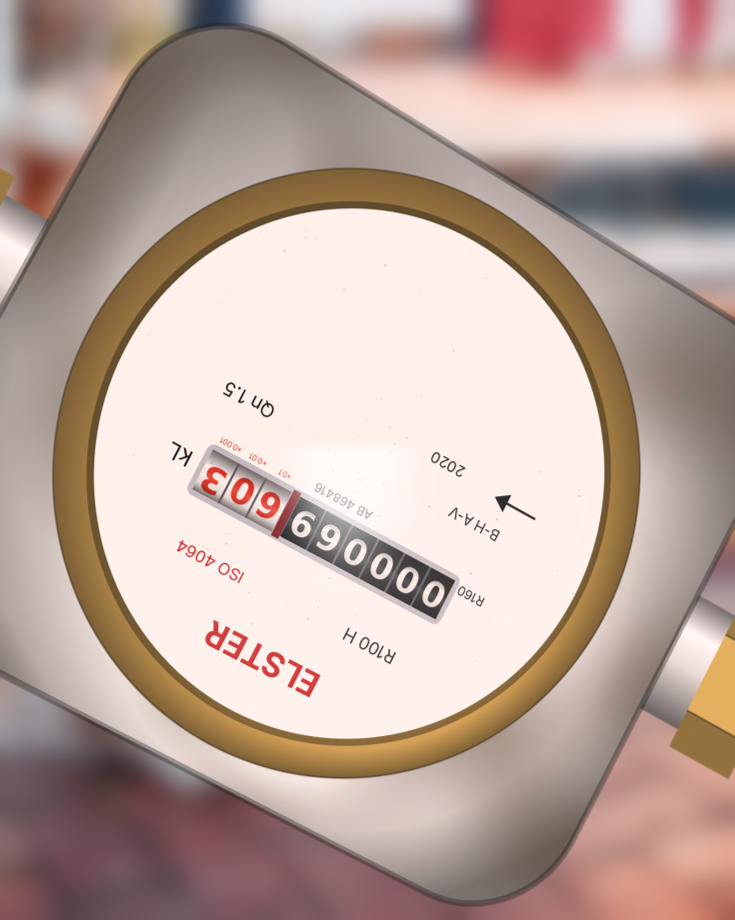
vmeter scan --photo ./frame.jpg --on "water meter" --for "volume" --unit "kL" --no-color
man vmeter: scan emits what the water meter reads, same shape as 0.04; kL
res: 69.603; kL
